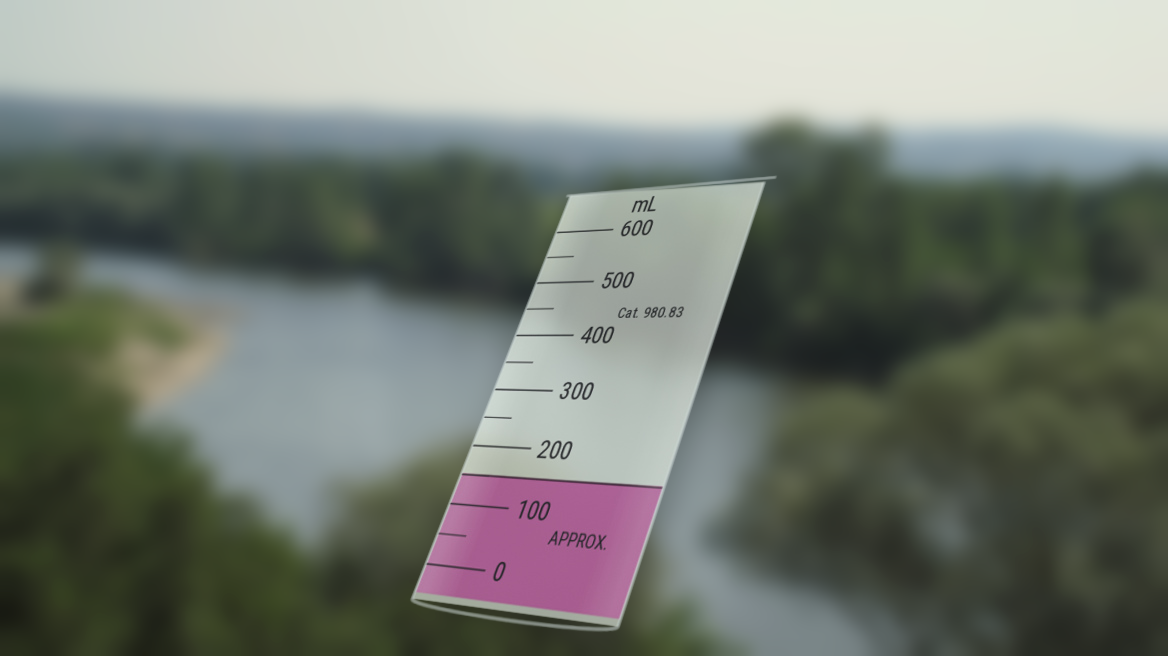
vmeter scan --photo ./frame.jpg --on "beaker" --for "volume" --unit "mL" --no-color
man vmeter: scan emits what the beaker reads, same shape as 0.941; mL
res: 150; mL
